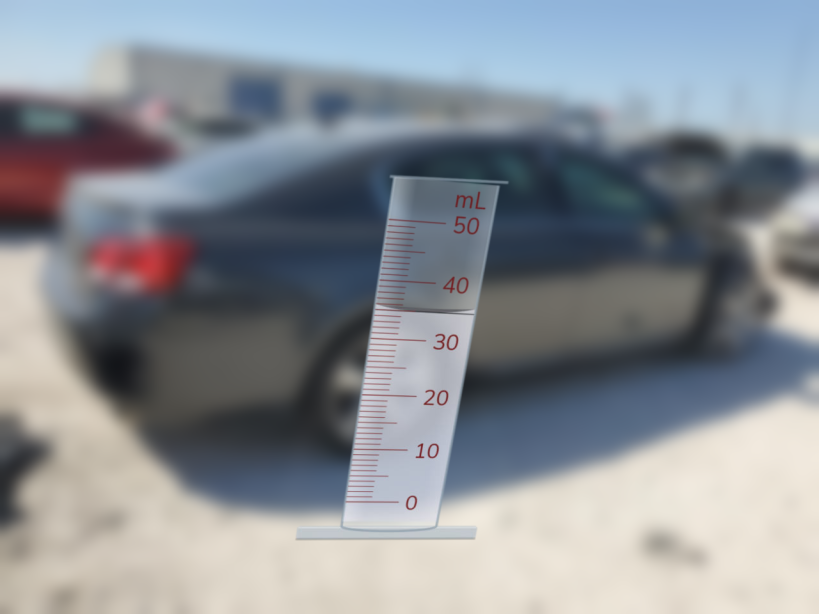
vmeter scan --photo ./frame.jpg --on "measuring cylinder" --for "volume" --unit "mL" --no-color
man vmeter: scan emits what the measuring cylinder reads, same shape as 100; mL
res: 35; mL
